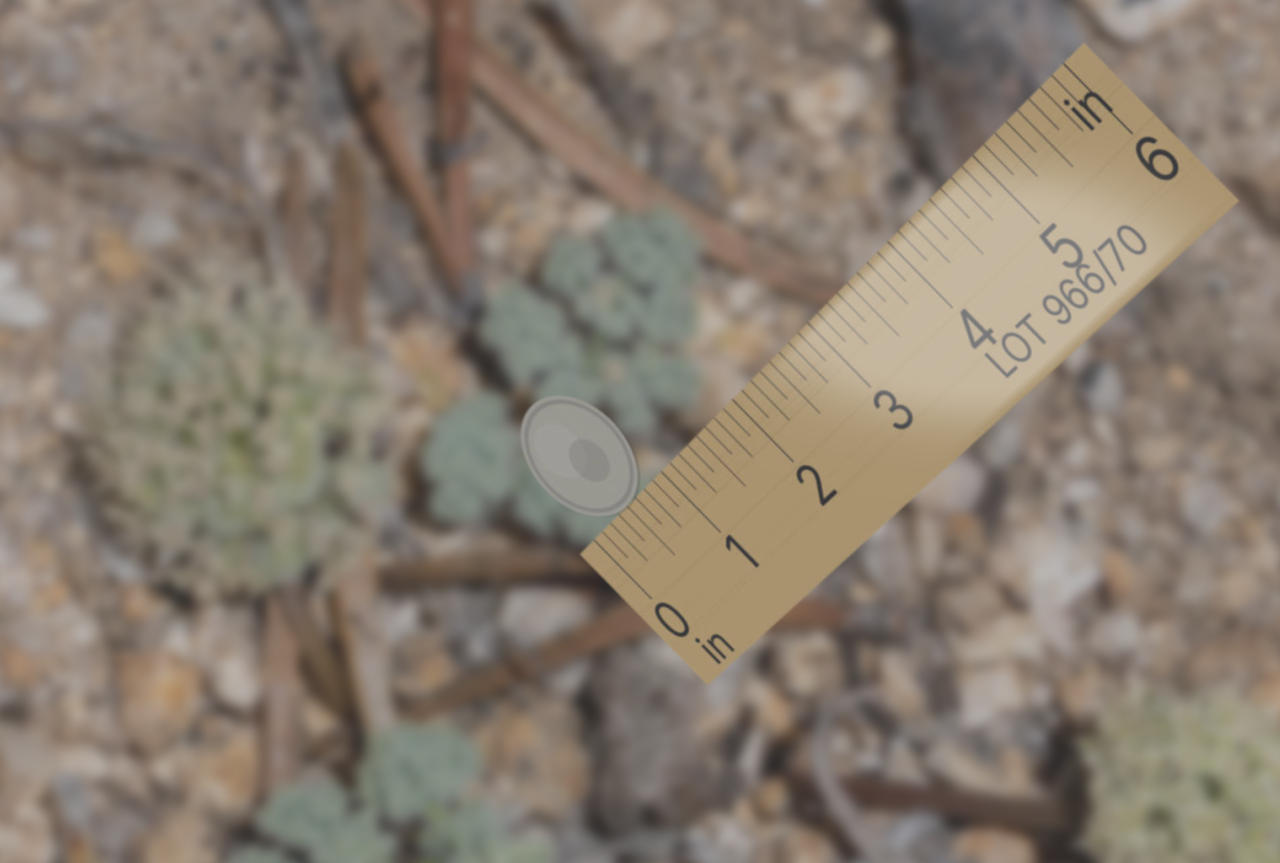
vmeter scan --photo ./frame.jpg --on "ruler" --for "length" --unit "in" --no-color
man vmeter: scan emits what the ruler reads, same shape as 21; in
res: 1; in
